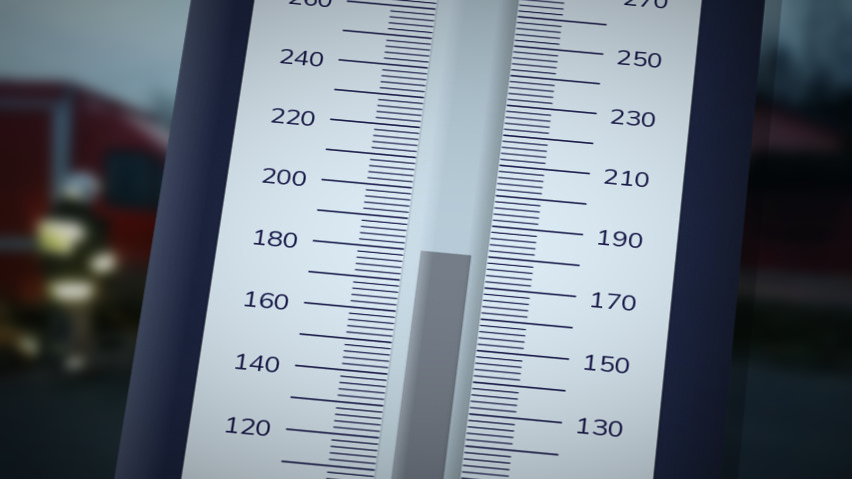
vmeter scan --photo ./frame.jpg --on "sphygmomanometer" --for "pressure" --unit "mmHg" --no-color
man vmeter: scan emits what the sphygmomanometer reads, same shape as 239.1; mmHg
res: 180; mmHg
